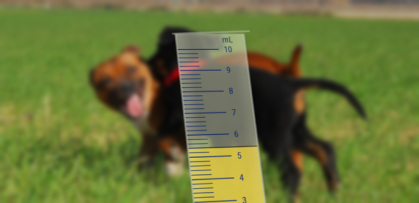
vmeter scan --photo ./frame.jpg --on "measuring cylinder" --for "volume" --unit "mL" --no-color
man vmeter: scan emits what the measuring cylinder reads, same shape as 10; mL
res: 5.4; mL
